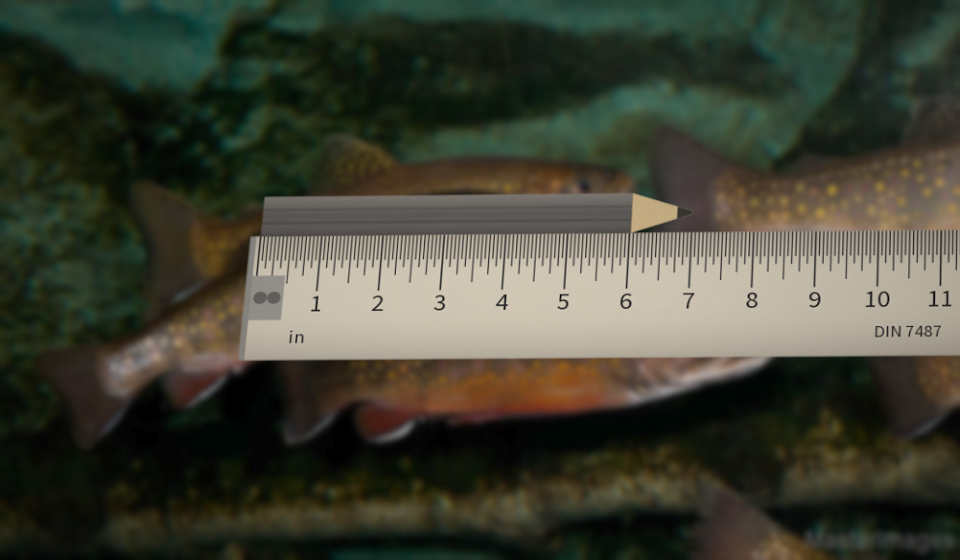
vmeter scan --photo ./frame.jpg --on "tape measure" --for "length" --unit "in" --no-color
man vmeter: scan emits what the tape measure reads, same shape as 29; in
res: 7; in
